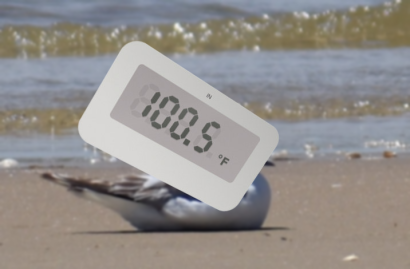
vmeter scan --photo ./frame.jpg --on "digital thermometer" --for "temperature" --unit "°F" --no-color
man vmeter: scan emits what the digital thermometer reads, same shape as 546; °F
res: 100.5; °F
